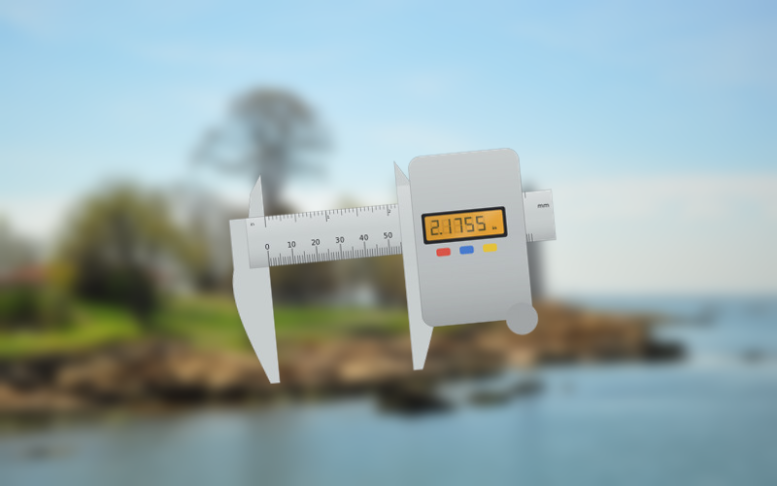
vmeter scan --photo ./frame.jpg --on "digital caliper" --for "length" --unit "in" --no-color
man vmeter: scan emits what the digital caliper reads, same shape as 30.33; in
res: 2.1755; in
